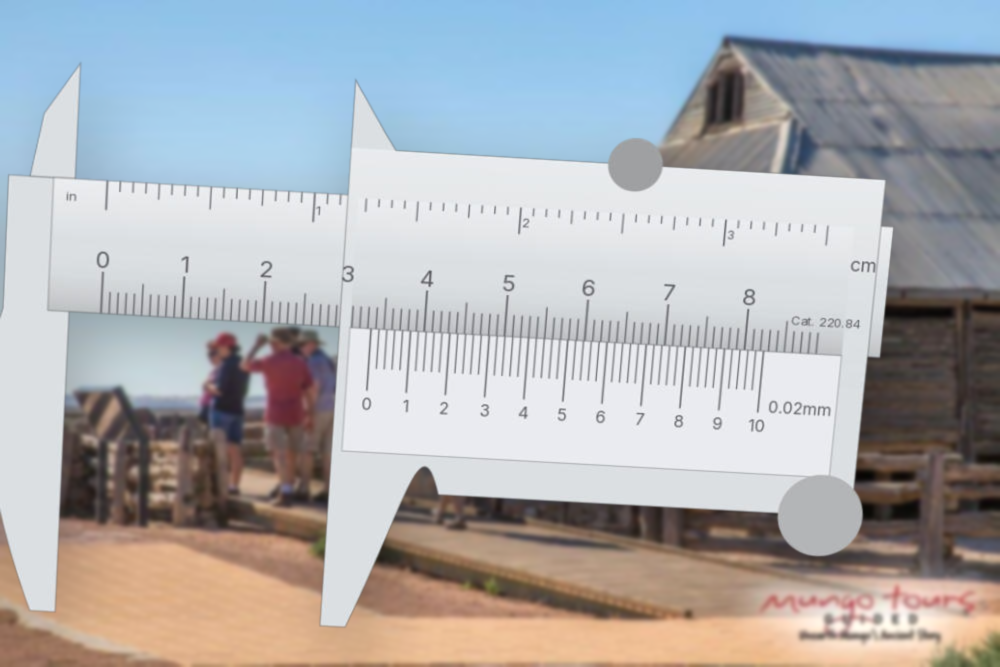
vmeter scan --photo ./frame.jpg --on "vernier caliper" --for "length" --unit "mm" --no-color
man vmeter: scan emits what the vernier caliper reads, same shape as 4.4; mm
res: 33.4; mm
